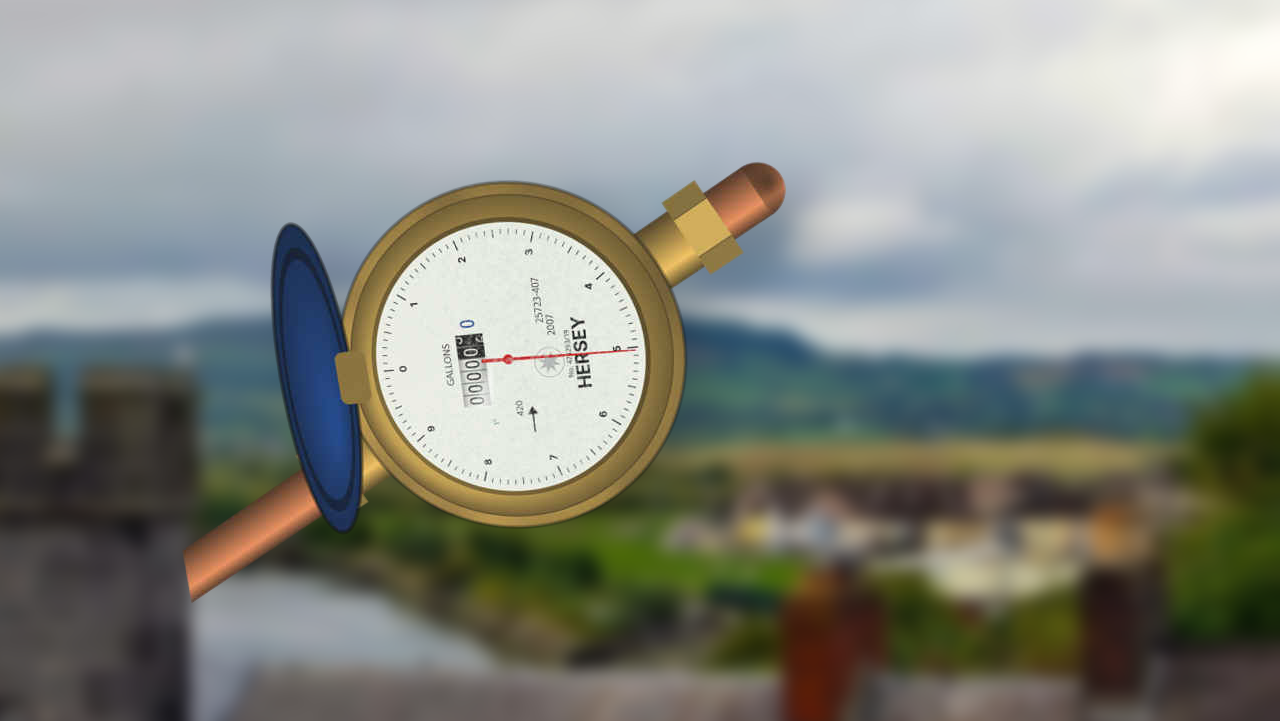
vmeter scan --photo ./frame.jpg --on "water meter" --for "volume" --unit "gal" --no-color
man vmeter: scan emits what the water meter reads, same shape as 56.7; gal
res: 55.0; gal
